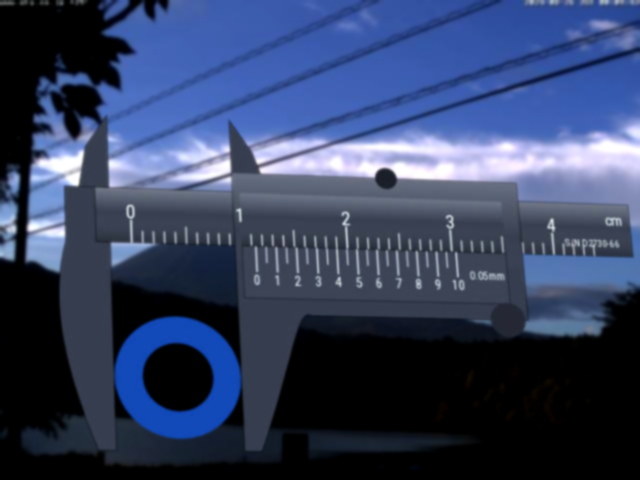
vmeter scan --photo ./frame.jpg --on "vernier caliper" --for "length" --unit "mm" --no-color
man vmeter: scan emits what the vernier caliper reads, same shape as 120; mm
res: 11.4; mm
